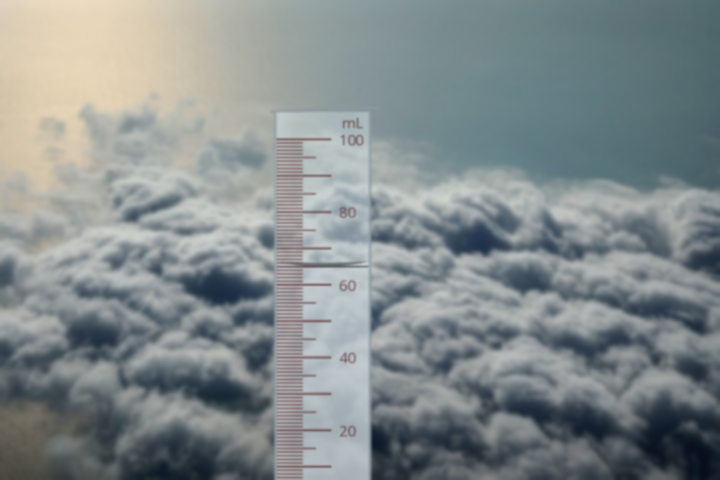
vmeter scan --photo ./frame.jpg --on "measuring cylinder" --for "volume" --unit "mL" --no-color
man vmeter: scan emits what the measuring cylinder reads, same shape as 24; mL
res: 65; mL
